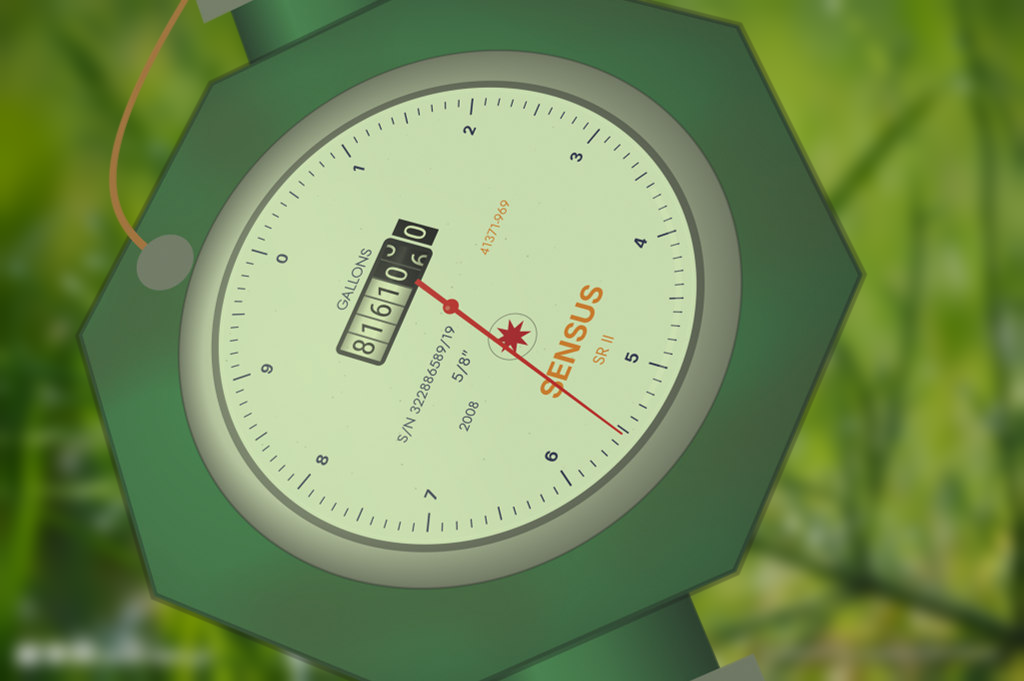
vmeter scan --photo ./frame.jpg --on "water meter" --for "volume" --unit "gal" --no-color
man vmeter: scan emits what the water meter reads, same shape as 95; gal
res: 8161055.5; gal
